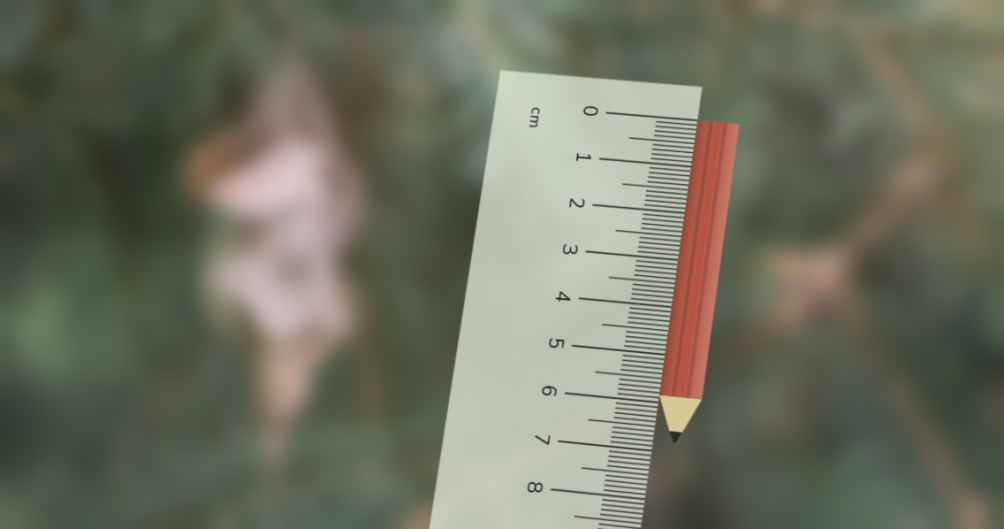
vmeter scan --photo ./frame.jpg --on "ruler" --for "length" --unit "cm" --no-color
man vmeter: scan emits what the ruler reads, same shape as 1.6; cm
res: 6.8; cm
